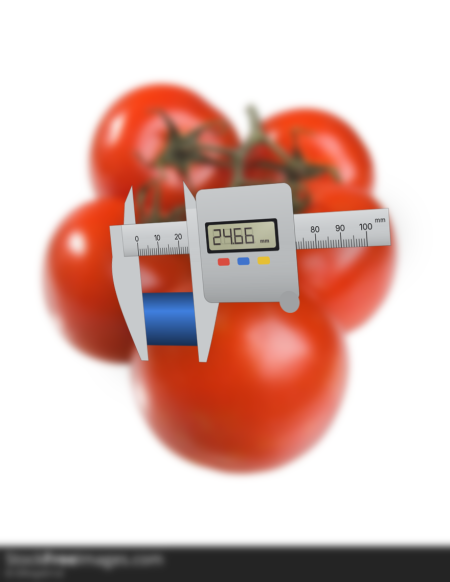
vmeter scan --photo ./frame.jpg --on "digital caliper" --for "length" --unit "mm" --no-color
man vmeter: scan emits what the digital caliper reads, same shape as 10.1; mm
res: 24.66; mm
